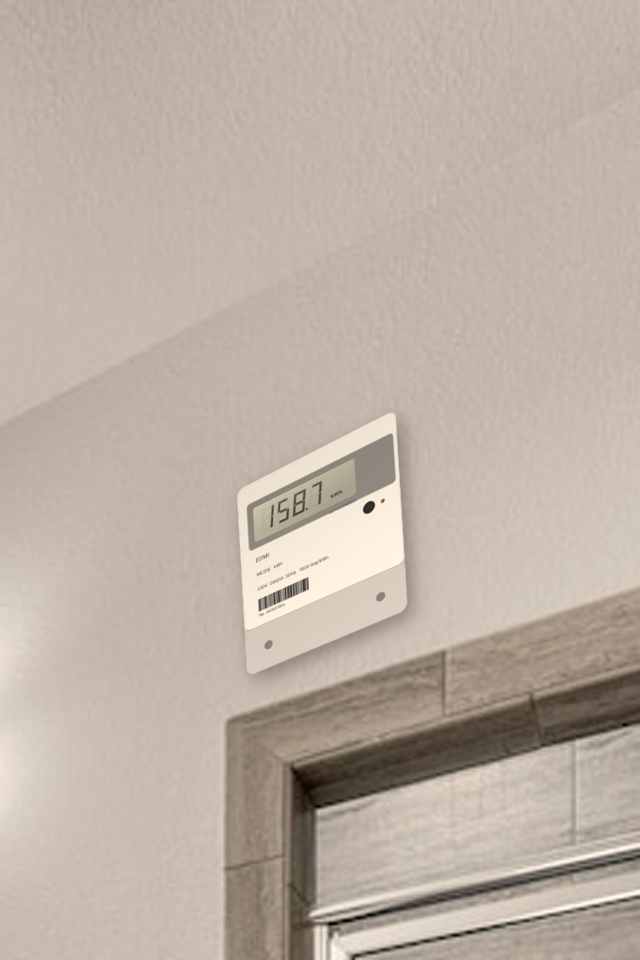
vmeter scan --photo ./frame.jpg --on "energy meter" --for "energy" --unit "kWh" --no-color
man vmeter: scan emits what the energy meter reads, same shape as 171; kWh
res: 158.7; kWh
